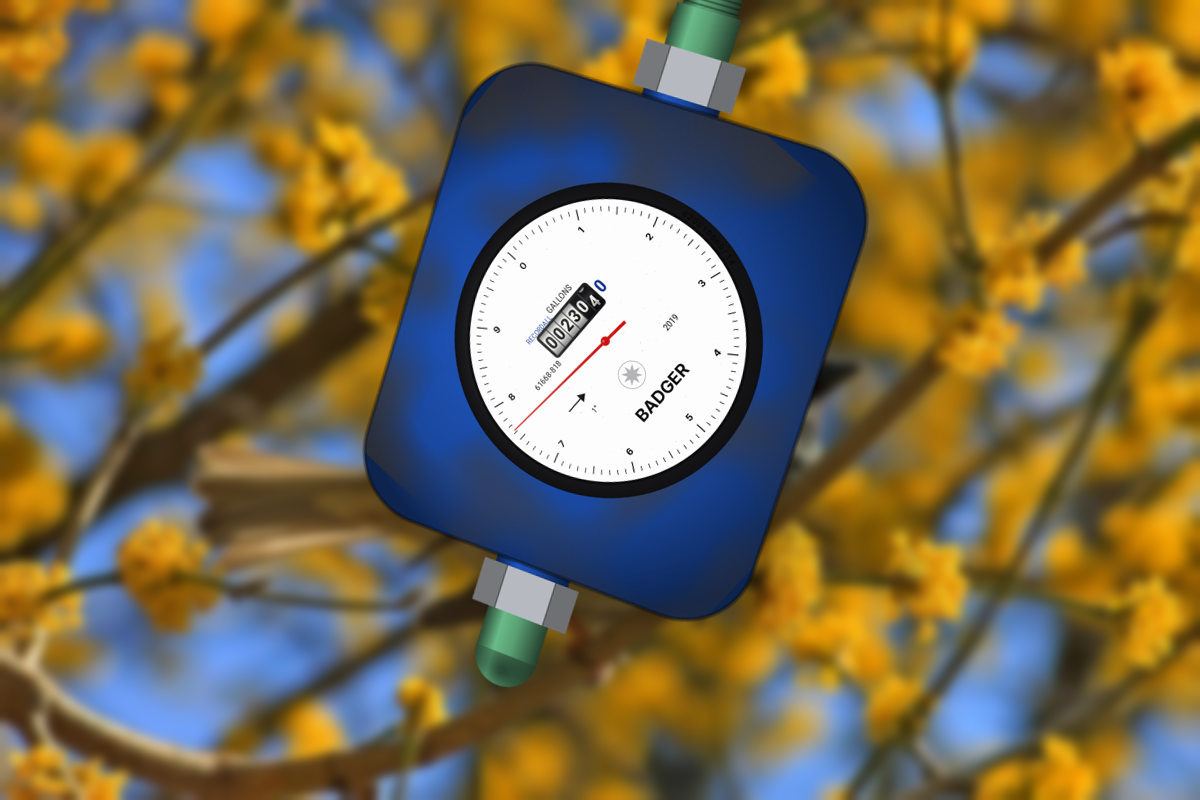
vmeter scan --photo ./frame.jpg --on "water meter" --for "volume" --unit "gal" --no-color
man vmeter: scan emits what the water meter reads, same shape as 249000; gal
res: 23037.6; gal
